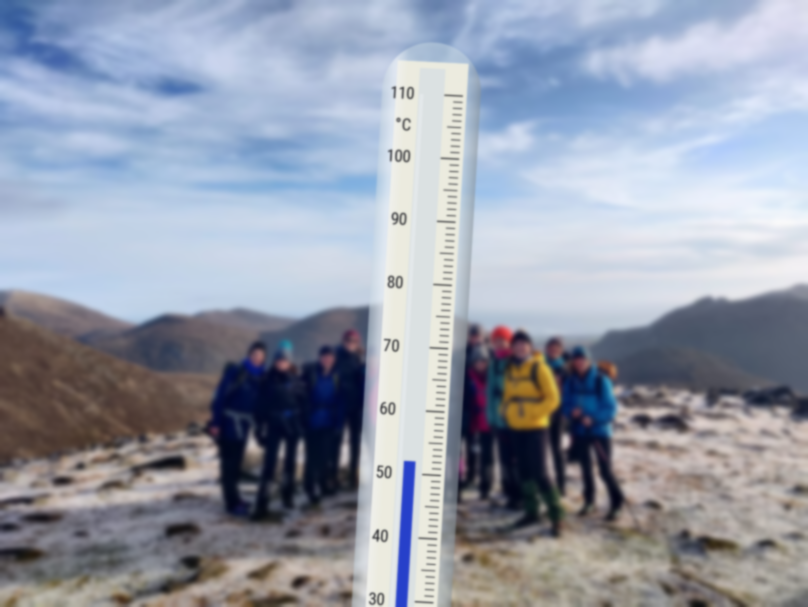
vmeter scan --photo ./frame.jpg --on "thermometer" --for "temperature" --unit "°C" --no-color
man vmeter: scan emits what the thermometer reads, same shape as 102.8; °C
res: 52; °C
